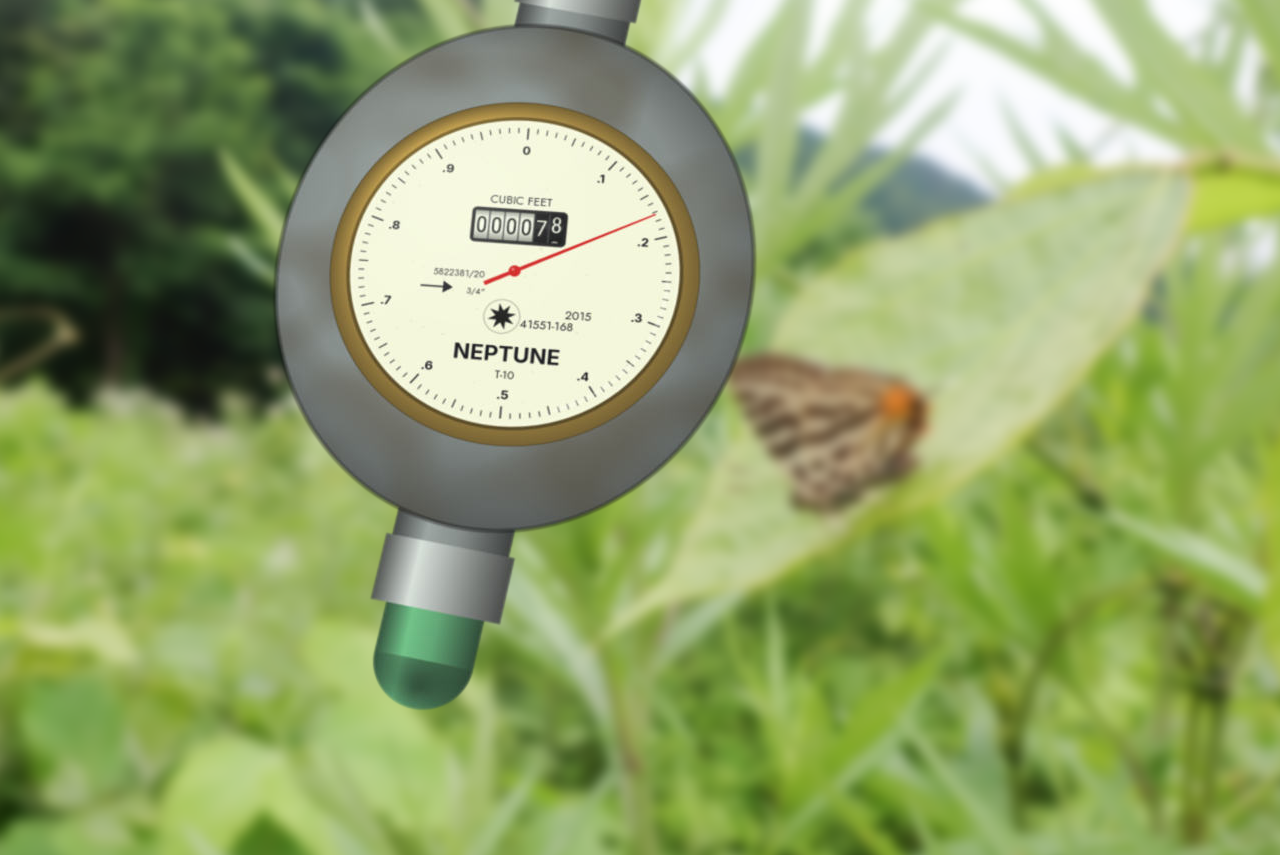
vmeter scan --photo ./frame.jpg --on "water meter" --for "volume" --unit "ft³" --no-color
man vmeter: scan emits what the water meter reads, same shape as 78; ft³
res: 78.17; ft³
